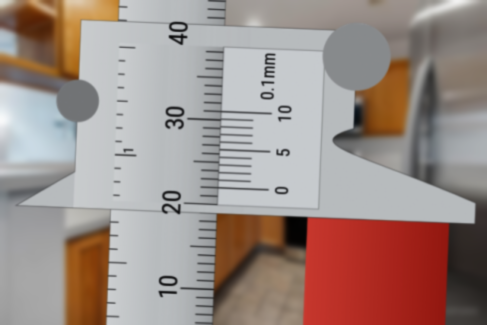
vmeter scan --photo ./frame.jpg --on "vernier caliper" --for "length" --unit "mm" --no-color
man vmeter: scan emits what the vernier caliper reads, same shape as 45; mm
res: 22.0; mm
